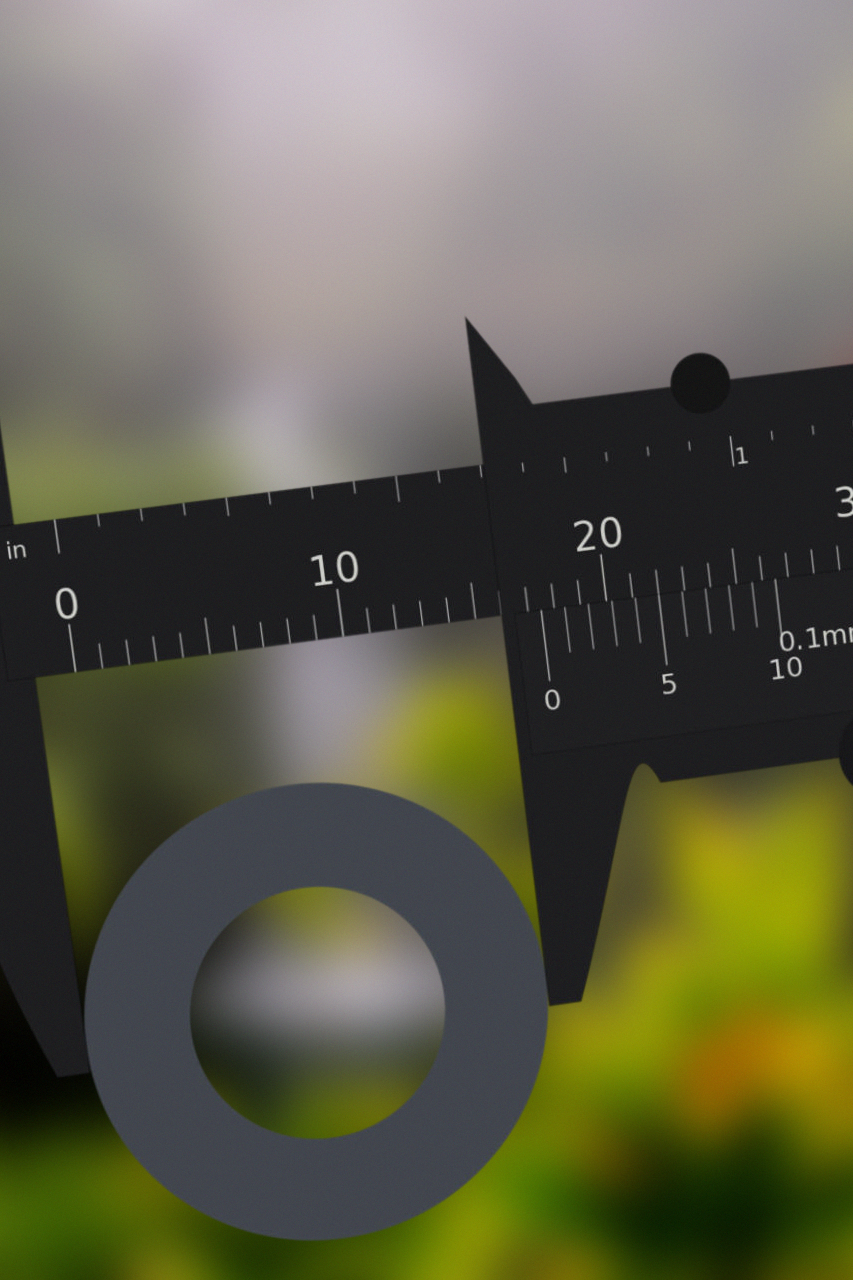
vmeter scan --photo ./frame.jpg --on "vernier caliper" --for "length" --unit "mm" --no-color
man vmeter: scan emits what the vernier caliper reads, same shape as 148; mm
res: 17.5; mm
